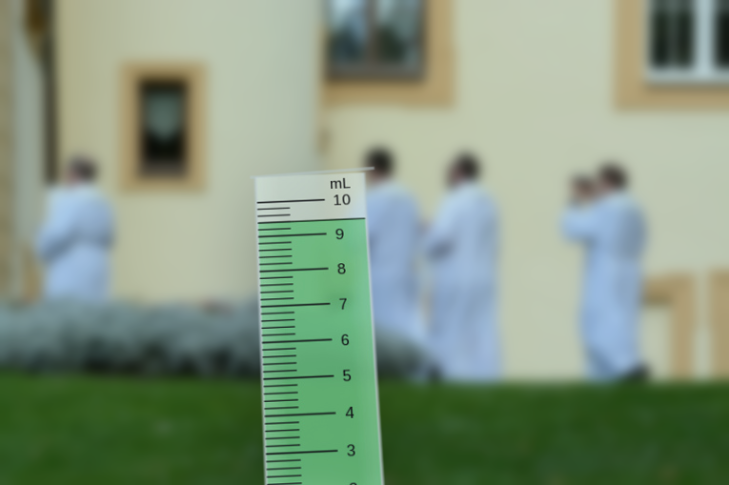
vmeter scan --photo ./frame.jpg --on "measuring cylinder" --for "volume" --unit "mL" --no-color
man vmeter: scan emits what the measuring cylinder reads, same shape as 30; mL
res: 9.4; mL
